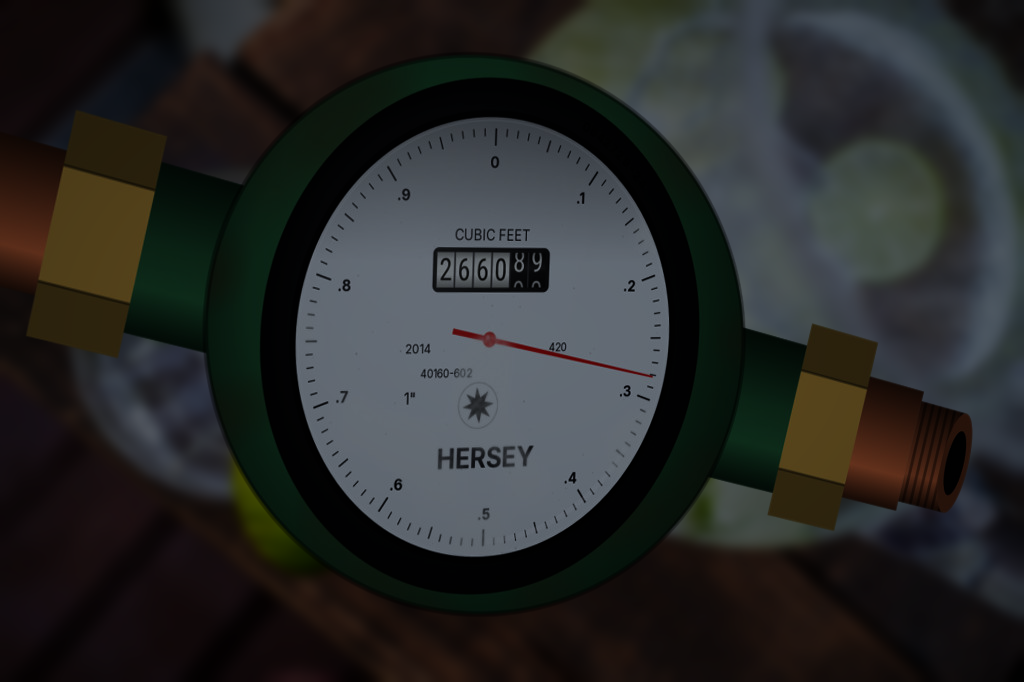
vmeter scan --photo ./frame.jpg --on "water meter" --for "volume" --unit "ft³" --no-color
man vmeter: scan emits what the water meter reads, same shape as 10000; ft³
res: 266089.28; ft³
